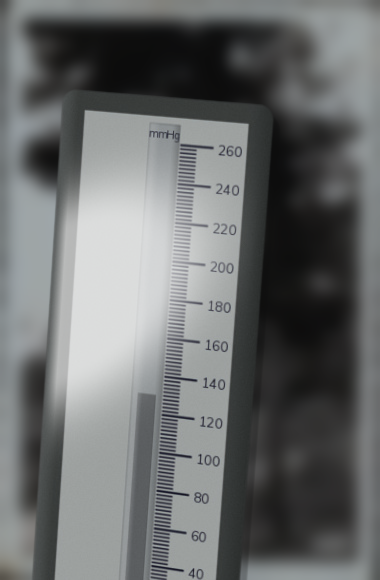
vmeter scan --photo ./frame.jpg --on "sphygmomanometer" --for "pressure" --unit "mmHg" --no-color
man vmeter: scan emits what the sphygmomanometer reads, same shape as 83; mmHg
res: 130; mmHg
